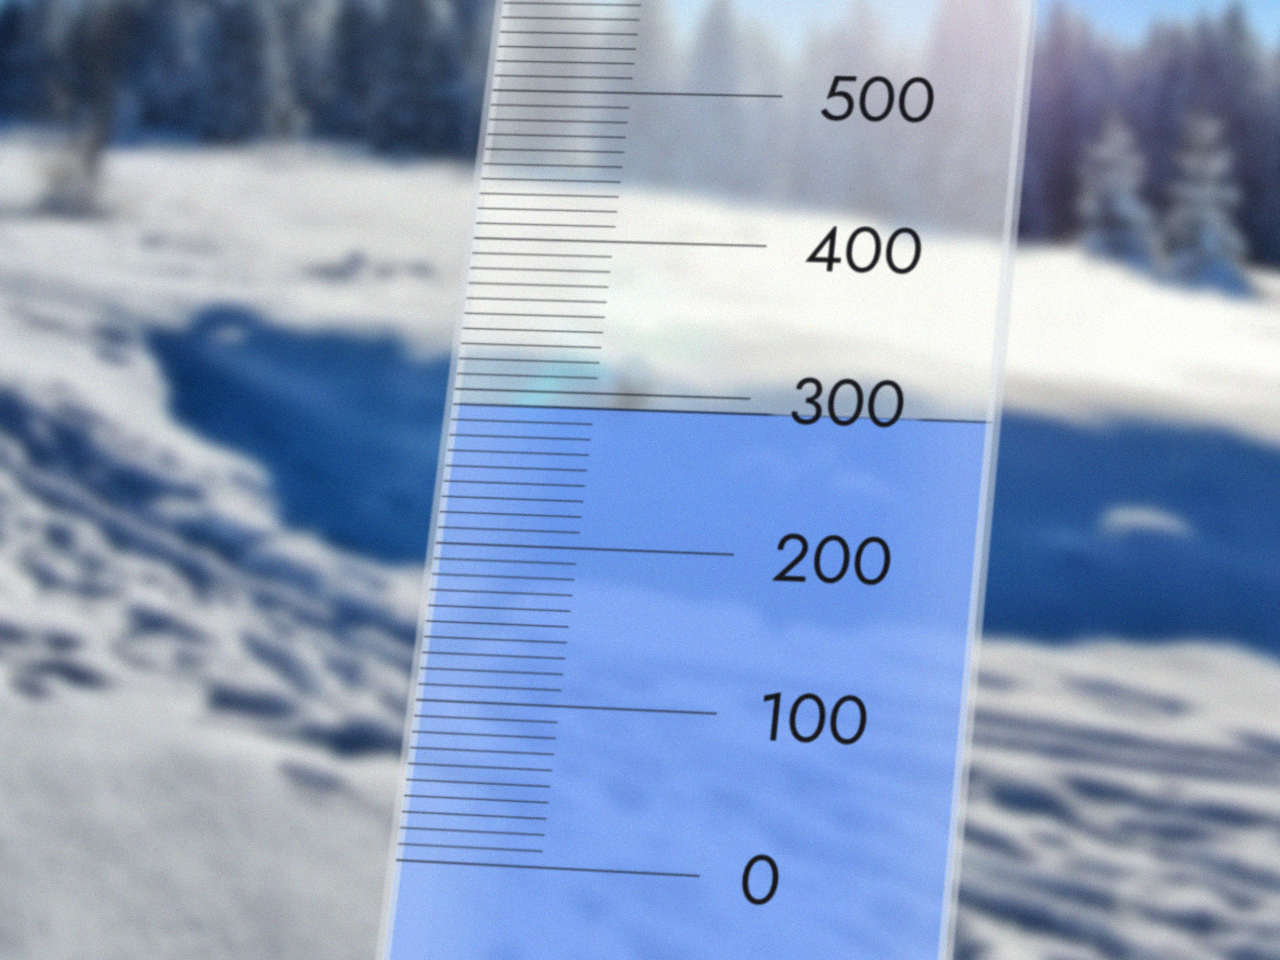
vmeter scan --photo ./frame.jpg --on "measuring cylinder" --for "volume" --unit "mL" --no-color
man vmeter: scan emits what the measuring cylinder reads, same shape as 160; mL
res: 290; mL
